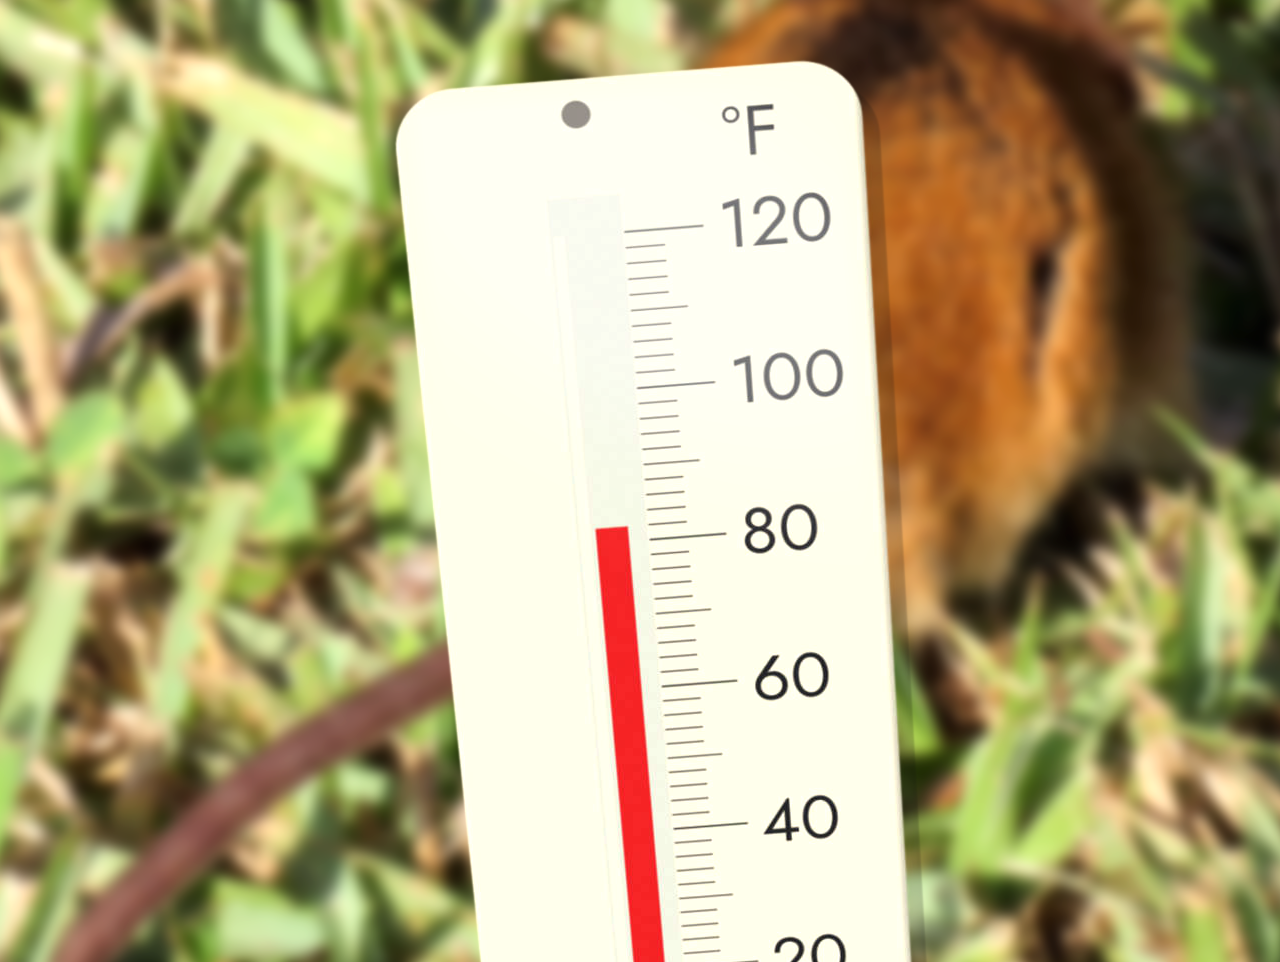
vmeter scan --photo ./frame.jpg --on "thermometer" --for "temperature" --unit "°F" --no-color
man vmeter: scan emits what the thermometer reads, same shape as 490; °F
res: 82; °F
